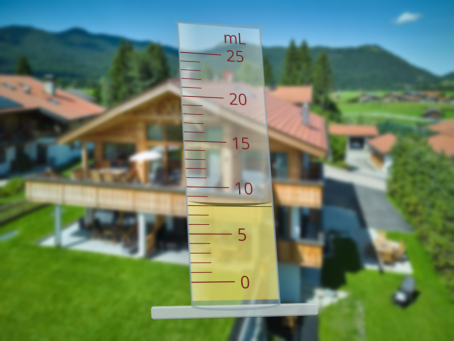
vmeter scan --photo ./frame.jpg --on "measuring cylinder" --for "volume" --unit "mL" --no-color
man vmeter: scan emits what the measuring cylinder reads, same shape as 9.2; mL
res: 8; mL
